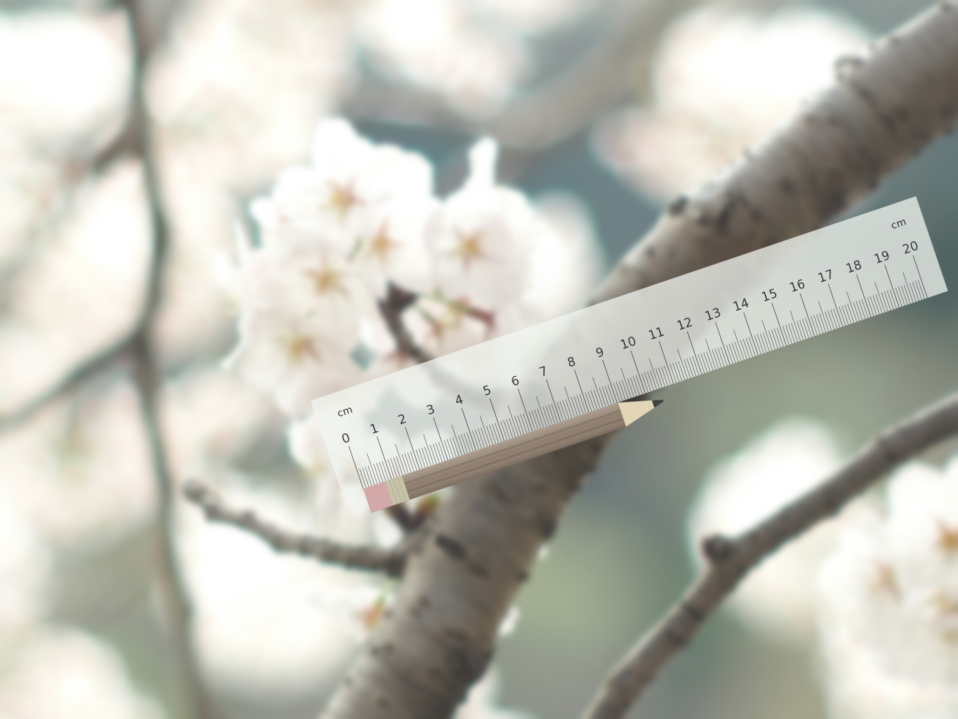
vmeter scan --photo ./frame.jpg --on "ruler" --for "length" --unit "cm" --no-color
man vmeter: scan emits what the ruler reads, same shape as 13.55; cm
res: 10.5; cm
